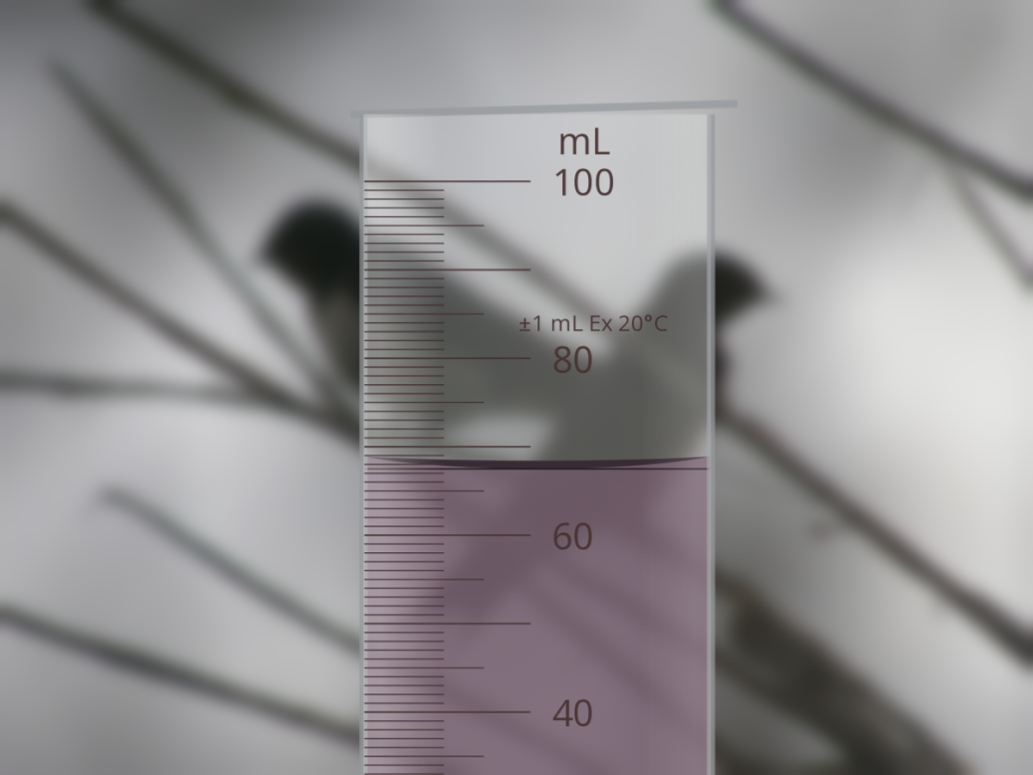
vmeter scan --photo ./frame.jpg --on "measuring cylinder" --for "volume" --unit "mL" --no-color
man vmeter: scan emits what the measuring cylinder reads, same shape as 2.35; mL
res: 67.5; mL
